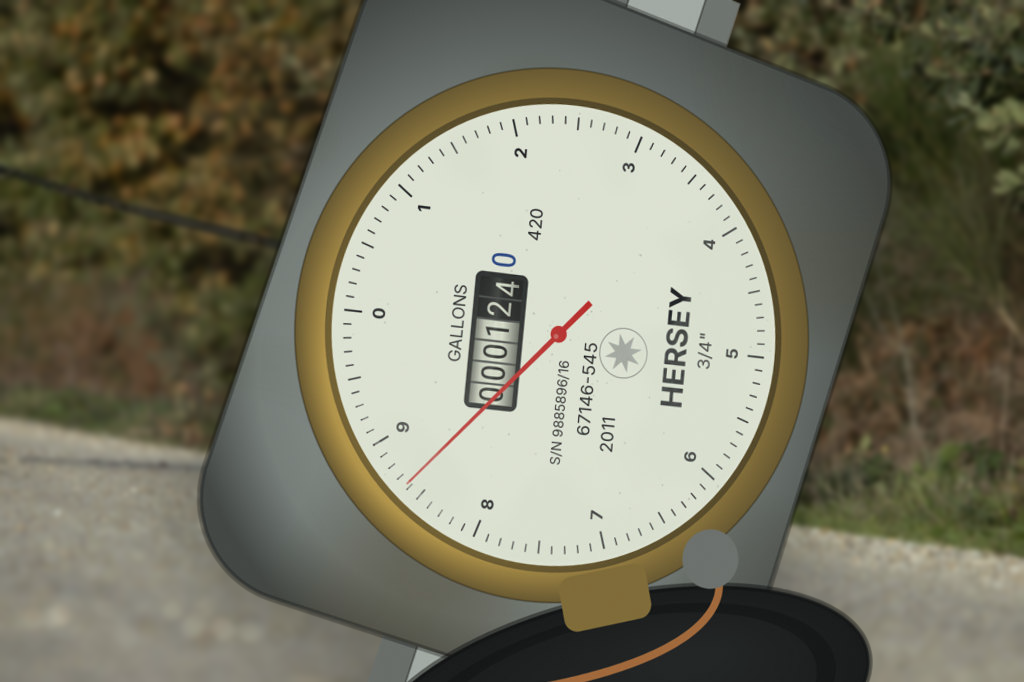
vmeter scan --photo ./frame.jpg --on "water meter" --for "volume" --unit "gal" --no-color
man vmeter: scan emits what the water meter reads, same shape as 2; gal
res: 1238.6; gal
